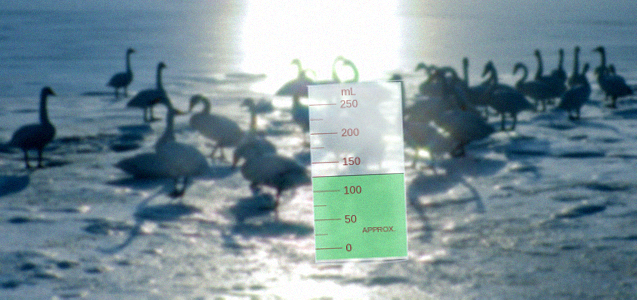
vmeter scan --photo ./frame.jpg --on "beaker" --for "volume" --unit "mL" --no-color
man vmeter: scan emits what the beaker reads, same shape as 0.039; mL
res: 125; mL
